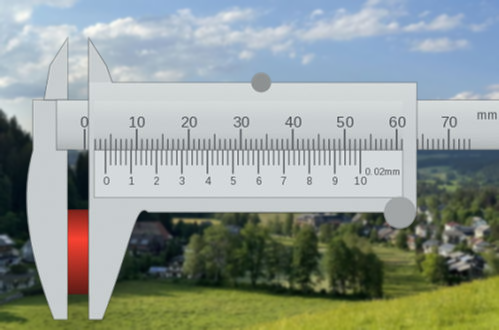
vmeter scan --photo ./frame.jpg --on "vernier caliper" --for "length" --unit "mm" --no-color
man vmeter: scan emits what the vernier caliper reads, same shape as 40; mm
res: 4.0; mm
